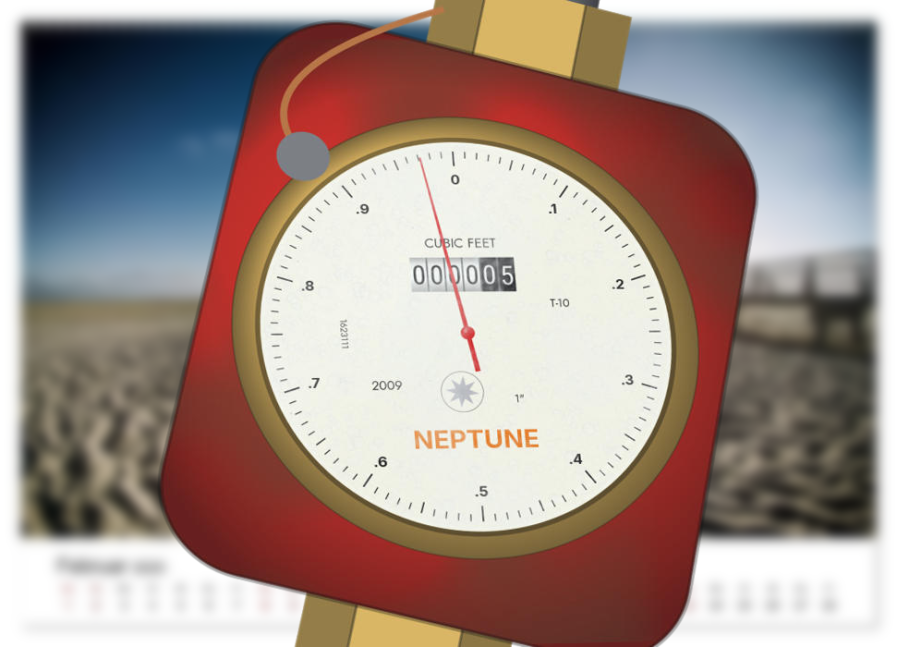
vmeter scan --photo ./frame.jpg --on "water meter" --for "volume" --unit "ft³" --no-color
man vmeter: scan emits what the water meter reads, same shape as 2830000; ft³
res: 4.97; ft³
